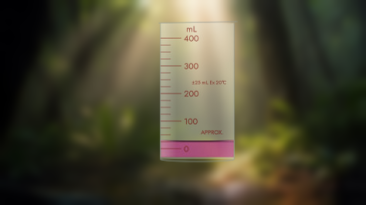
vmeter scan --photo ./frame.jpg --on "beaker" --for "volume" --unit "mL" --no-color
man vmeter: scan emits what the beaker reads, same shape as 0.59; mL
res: 25; mL
